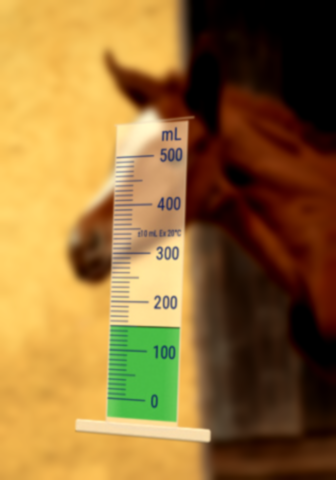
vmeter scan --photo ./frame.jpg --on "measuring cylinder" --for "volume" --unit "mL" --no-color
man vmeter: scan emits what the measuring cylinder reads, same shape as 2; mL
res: 150; mL
